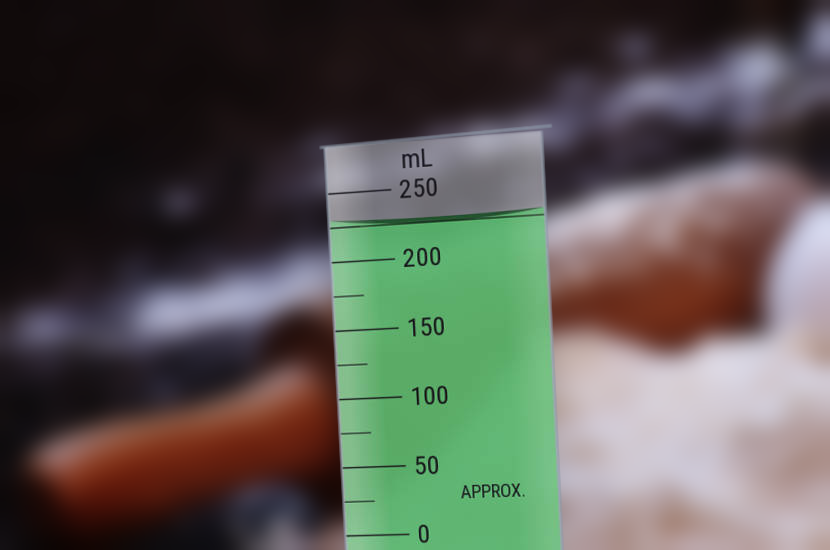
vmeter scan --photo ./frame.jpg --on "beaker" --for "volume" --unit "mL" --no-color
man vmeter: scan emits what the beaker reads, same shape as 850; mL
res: 225; mL
